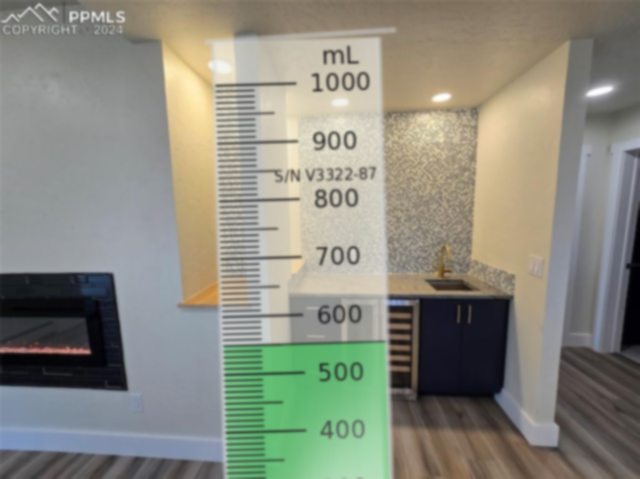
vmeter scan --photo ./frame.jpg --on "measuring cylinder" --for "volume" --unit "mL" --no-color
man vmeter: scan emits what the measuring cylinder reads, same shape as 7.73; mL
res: 550; mL
